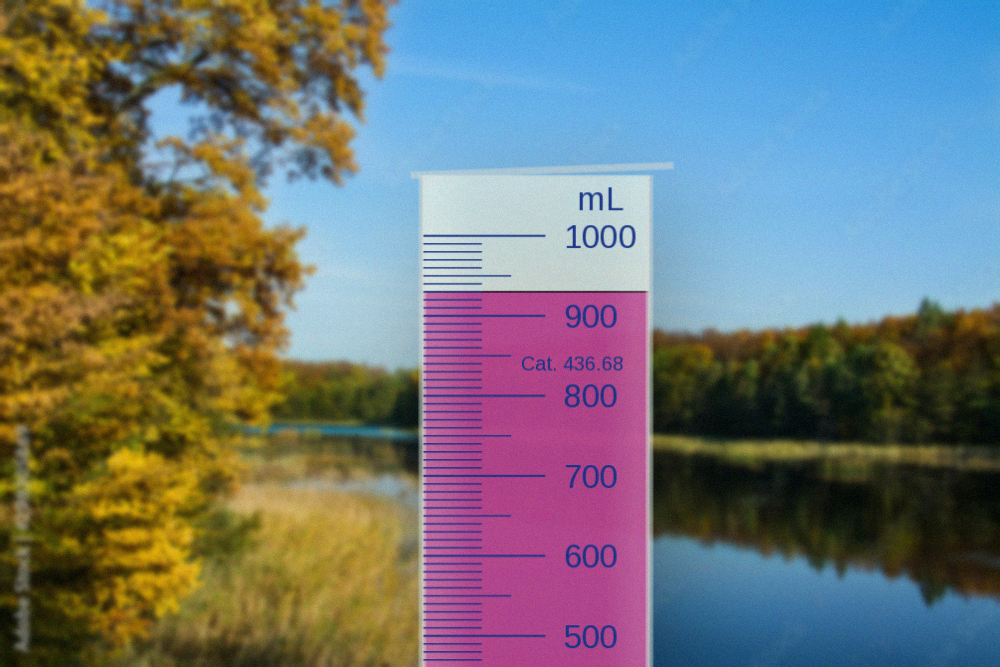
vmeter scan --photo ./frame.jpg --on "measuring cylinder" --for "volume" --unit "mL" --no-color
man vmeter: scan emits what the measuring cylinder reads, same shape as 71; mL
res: 930; mL
